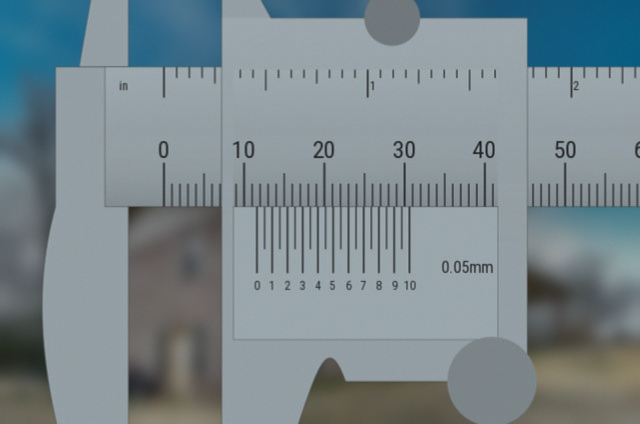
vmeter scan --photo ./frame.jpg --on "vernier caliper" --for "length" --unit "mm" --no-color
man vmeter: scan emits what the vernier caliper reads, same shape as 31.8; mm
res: 11.6; mm
